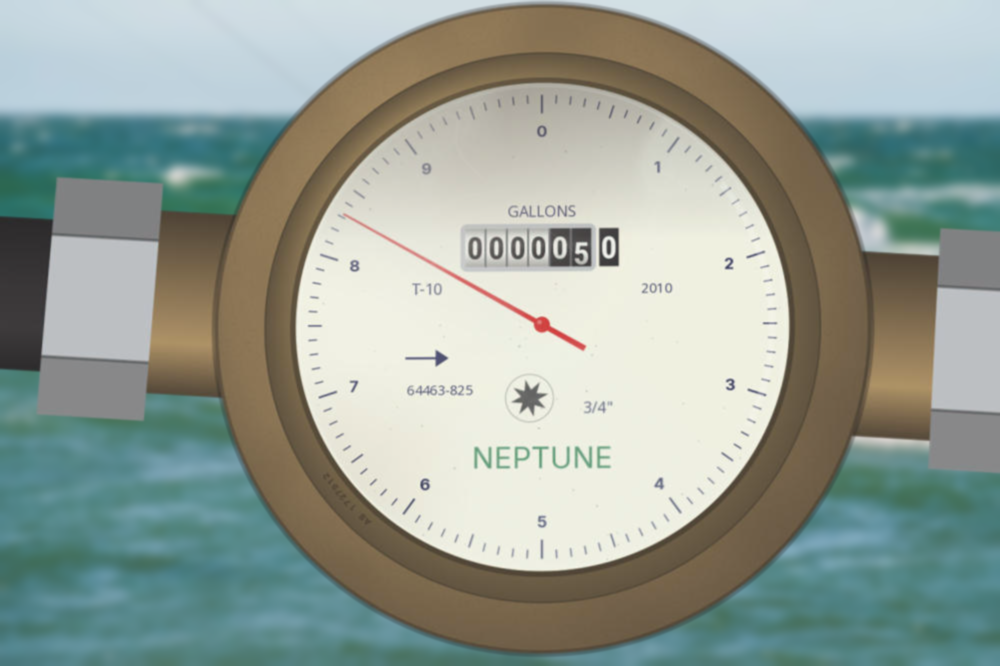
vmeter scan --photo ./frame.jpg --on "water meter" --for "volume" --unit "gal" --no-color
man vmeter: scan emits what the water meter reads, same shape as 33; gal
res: 48.3; gal
